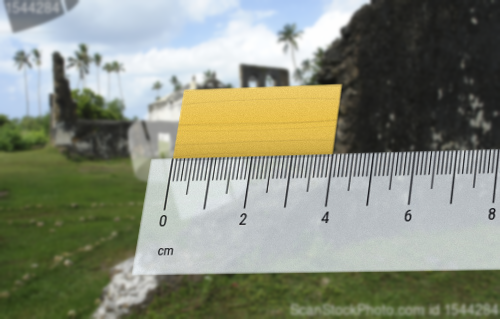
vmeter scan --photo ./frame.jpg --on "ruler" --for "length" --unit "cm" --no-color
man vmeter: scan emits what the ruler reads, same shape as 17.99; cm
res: 4; cm
